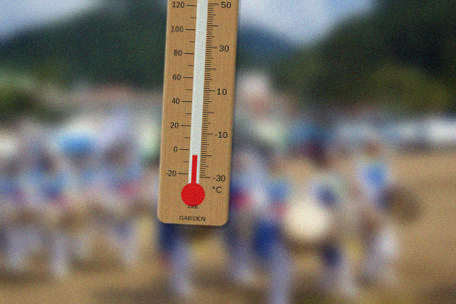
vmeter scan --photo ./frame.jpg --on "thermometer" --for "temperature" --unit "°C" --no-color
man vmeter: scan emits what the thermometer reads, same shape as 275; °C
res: -20; °C
